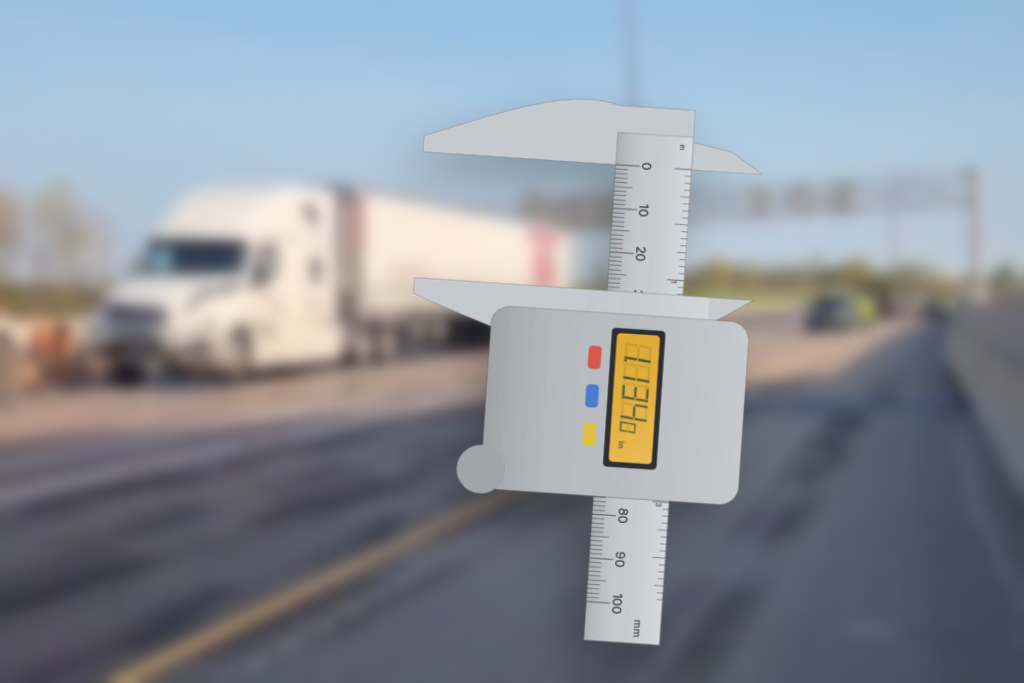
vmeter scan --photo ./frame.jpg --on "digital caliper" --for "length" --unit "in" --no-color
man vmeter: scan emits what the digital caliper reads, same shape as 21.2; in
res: 1.1340; in
